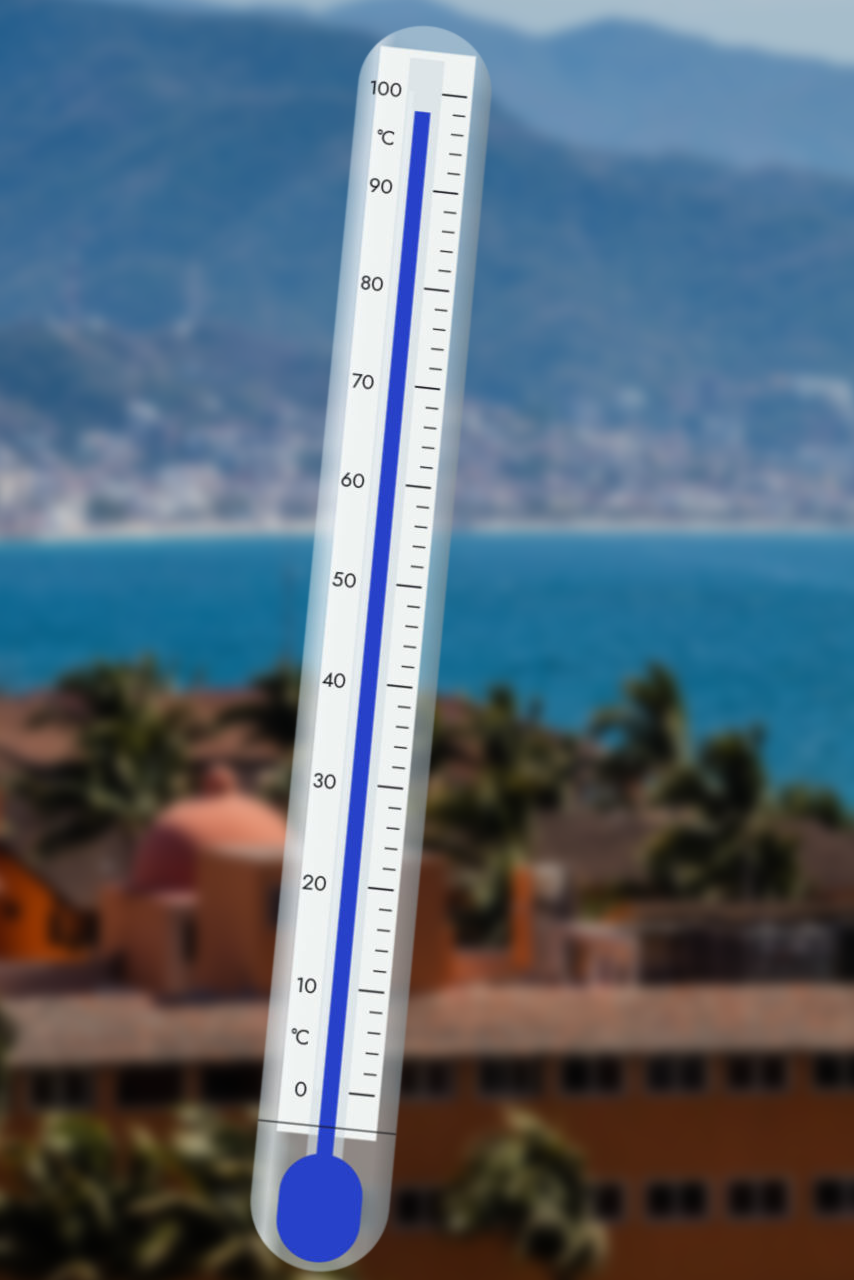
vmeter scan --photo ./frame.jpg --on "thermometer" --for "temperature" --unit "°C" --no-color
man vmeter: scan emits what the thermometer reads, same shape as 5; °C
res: 98; °C
